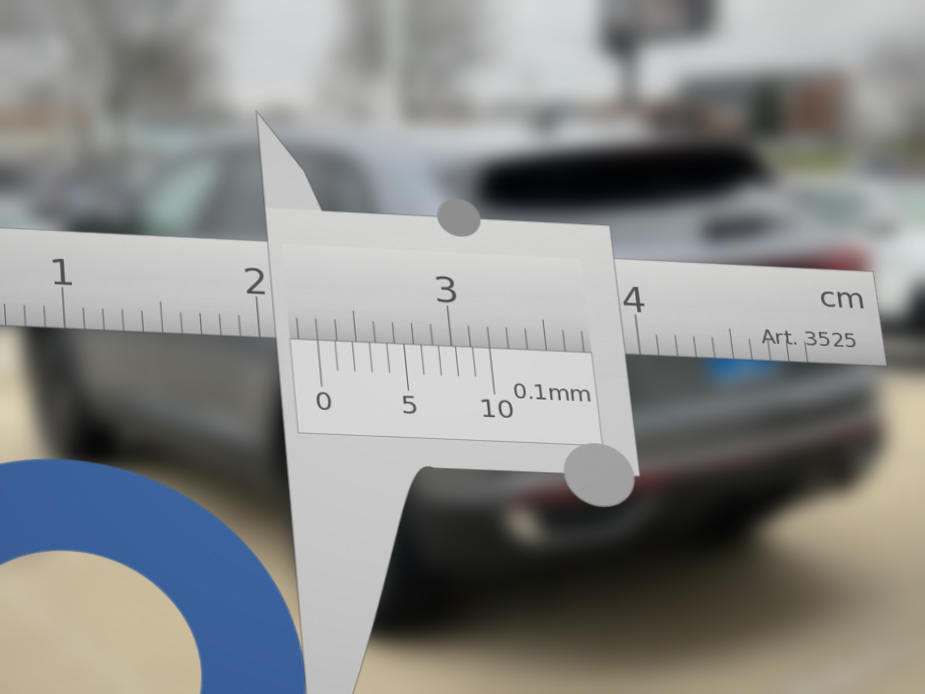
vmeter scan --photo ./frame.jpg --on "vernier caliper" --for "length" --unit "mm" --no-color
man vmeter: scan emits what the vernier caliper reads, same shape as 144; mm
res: 23.0; mm
